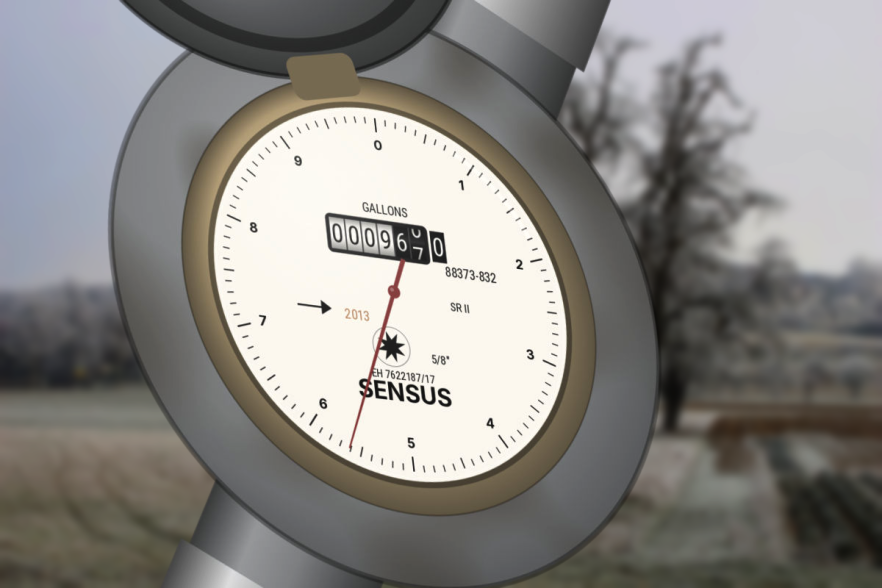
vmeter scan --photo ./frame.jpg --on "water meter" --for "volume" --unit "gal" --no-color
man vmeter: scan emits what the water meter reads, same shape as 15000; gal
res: 9665.6; gal
